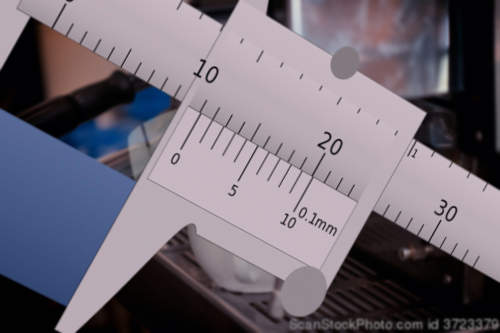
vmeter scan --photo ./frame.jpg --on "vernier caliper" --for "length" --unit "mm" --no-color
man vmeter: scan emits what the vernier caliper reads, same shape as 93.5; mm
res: 11.1; mm
